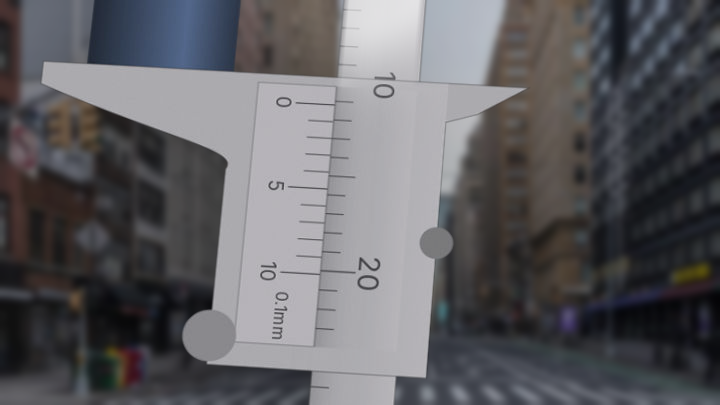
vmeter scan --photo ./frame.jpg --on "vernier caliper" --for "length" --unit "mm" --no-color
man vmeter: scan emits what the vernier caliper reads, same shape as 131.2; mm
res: 11.2; mm
